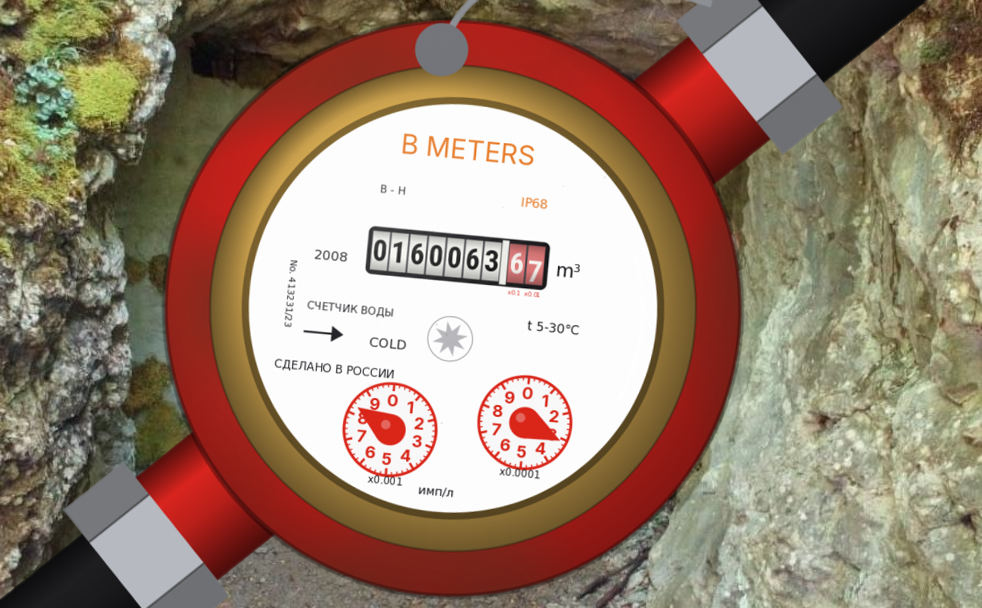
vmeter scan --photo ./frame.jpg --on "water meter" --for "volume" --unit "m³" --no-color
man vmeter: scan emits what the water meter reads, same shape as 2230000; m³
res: 160063.6683; m³
